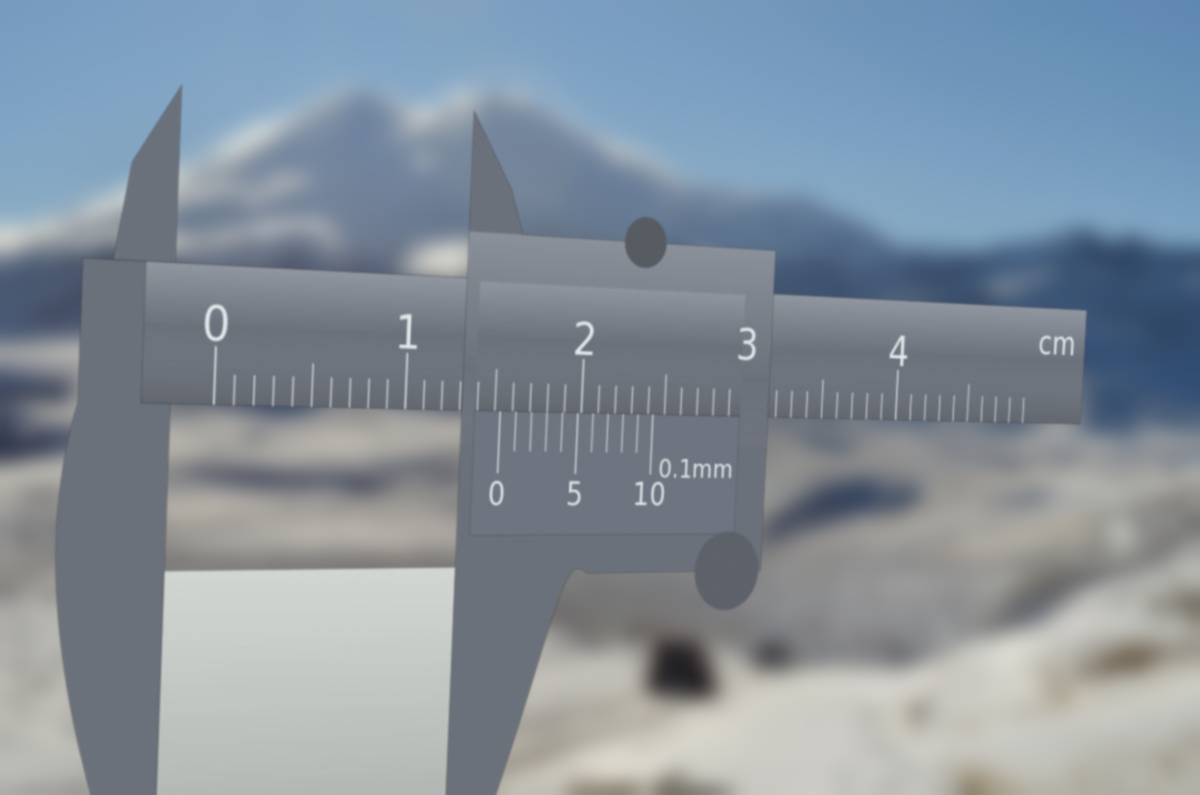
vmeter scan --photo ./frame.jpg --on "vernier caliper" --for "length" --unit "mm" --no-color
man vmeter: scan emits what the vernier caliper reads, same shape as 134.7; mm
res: 15.3; mm
